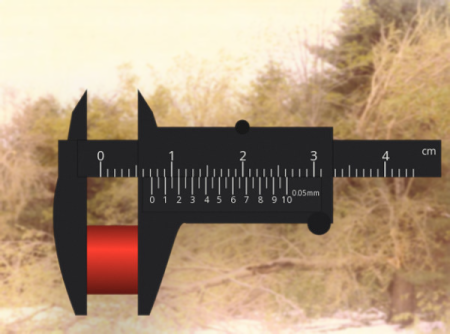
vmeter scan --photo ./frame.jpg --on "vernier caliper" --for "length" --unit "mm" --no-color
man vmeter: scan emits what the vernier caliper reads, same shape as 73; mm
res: 7.2; mm
